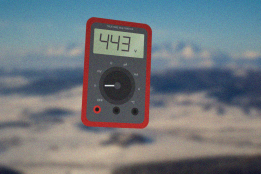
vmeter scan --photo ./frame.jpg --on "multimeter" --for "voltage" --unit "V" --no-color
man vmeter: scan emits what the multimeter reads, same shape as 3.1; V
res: 443; V
